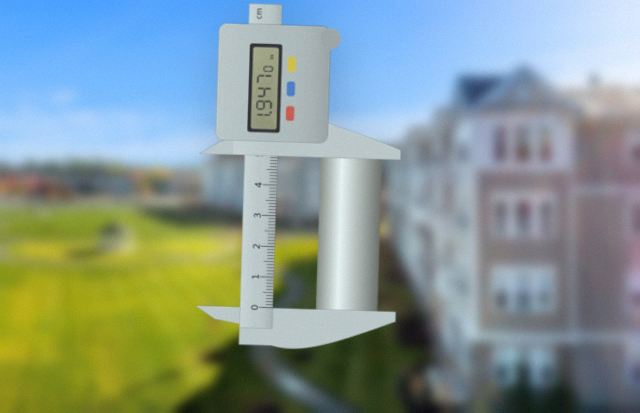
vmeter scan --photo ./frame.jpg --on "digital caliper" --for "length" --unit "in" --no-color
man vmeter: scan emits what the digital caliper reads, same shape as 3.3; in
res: 1.9470; in
